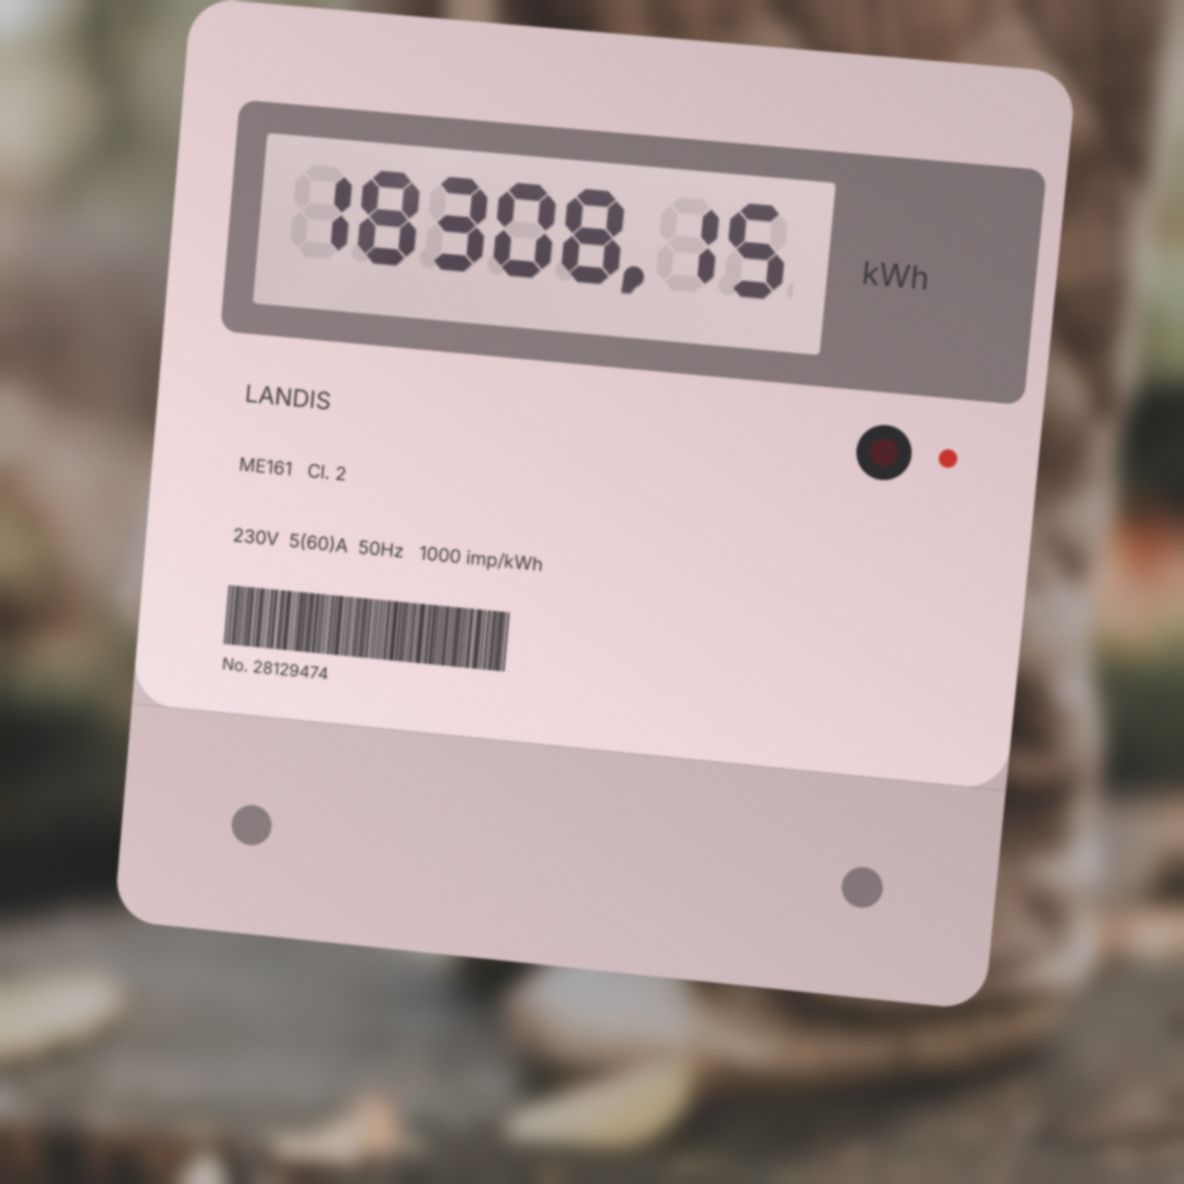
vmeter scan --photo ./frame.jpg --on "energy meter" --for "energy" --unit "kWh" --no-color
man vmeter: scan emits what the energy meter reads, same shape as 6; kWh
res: 18308.15; kWh
